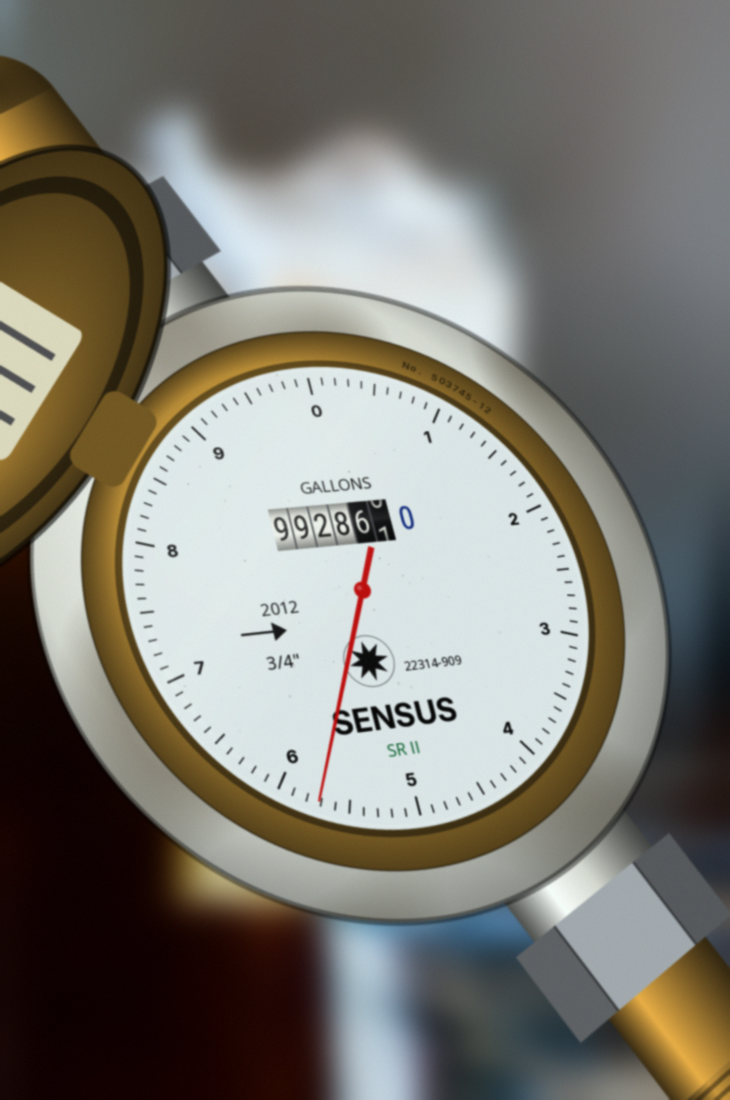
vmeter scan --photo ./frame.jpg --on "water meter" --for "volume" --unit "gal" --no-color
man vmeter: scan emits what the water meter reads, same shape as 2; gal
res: 9928605.7; gal
